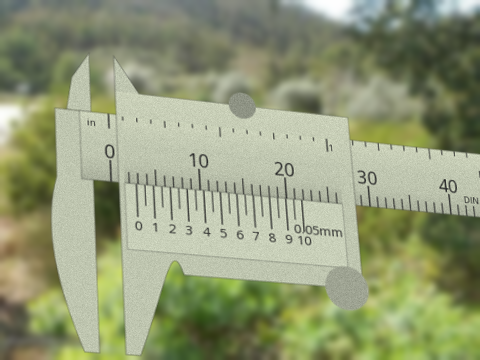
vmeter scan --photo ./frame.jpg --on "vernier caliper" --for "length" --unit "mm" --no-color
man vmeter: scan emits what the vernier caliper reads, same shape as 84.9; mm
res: 2.8; mm
